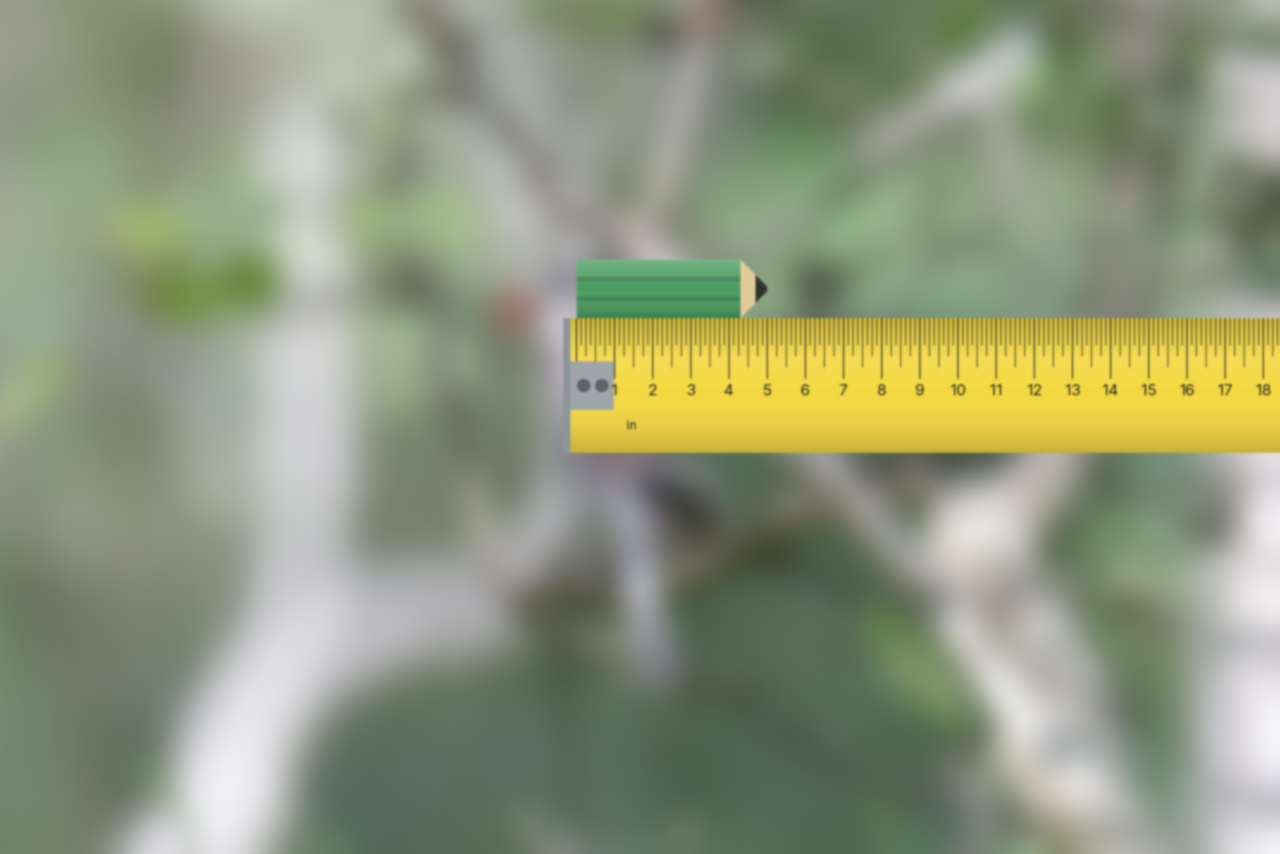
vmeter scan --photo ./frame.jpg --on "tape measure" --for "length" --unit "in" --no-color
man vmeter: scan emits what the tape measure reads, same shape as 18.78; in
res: 5; in
